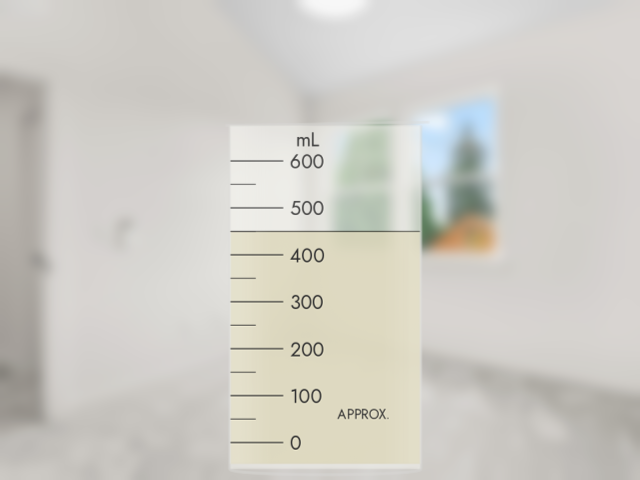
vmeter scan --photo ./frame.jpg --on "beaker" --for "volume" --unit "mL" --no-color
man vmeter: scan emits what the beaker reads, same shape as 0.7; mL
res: 450; mL
